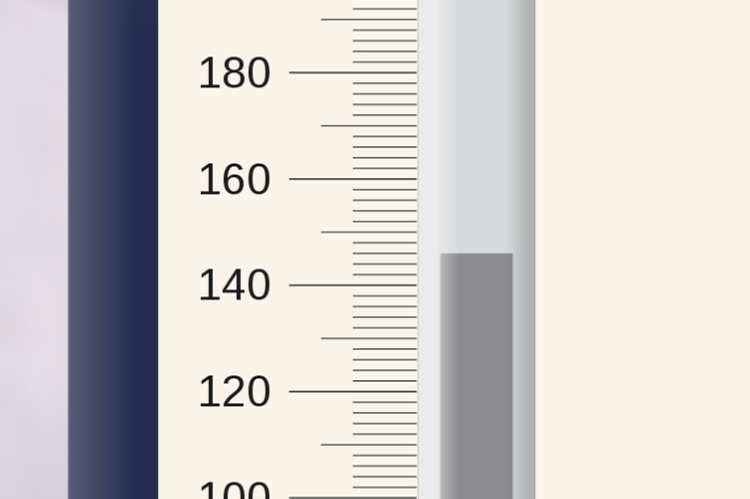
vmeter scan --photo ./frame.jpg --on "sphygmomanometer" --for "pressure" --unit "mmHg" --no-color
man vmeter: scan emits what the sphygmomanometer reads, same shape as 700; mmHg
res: 146; mmHg
